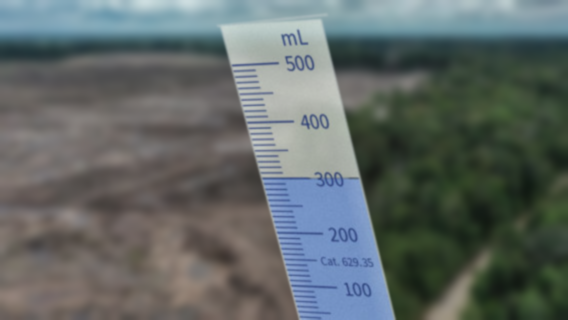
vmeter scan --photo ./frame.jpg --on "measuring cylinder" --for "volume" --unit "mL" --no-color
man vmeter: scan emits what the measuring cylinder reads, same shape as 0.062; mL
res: 300; mL
